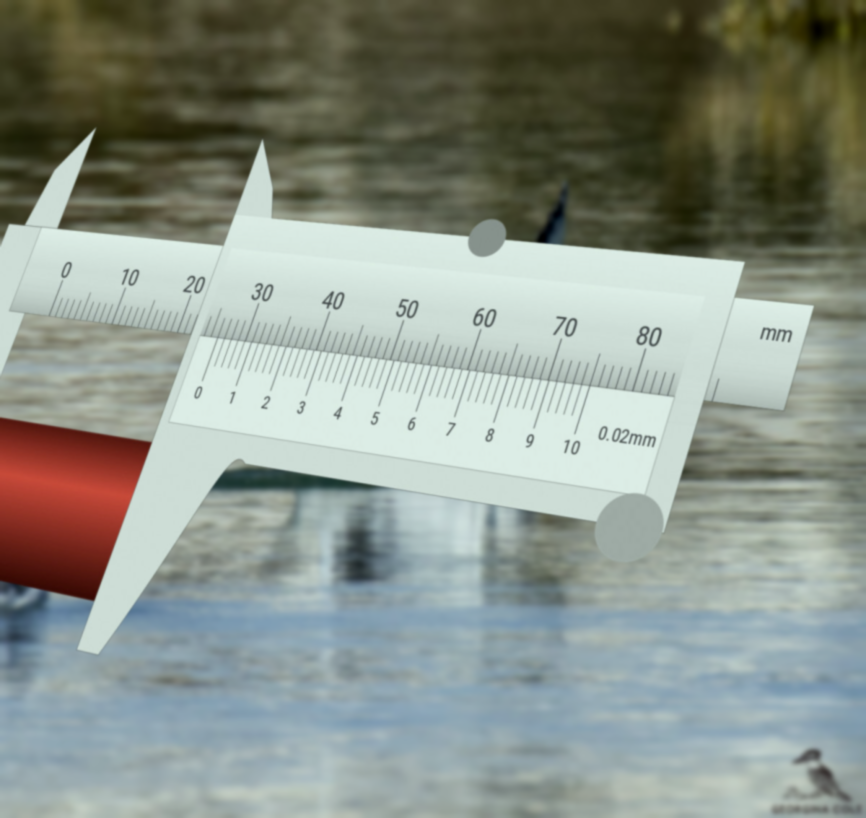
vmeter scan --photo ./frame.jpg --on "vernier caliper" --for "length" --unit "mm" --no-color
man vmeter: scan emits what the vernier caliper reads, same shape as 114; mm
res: 26.0; mm
